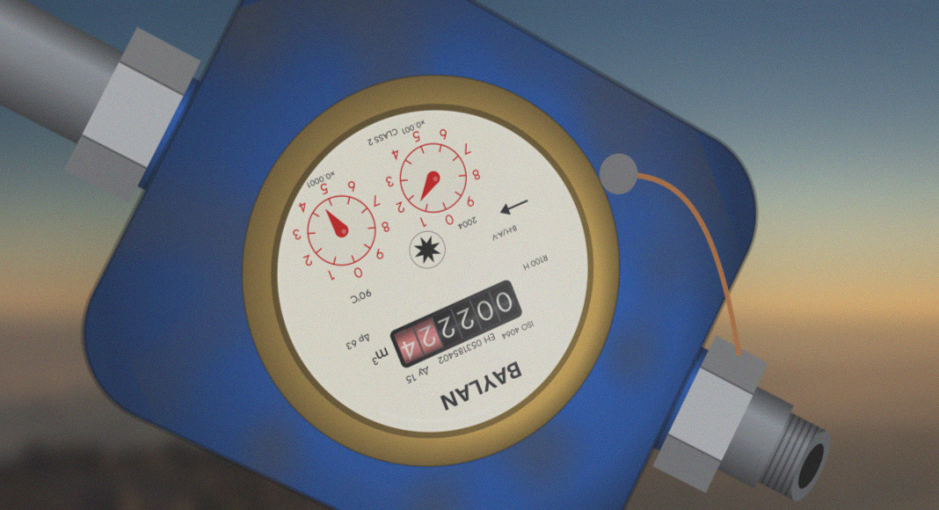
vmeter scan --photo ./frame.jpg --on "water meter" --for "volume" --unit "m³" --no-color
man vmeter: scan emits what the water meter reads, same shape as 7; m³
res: 22.2414; m³
